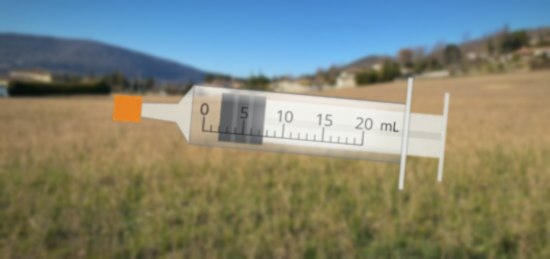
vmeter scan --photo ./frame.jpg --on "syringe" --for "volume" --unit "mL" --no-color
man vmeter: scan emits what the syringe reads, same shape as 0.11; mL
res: 2; mL
